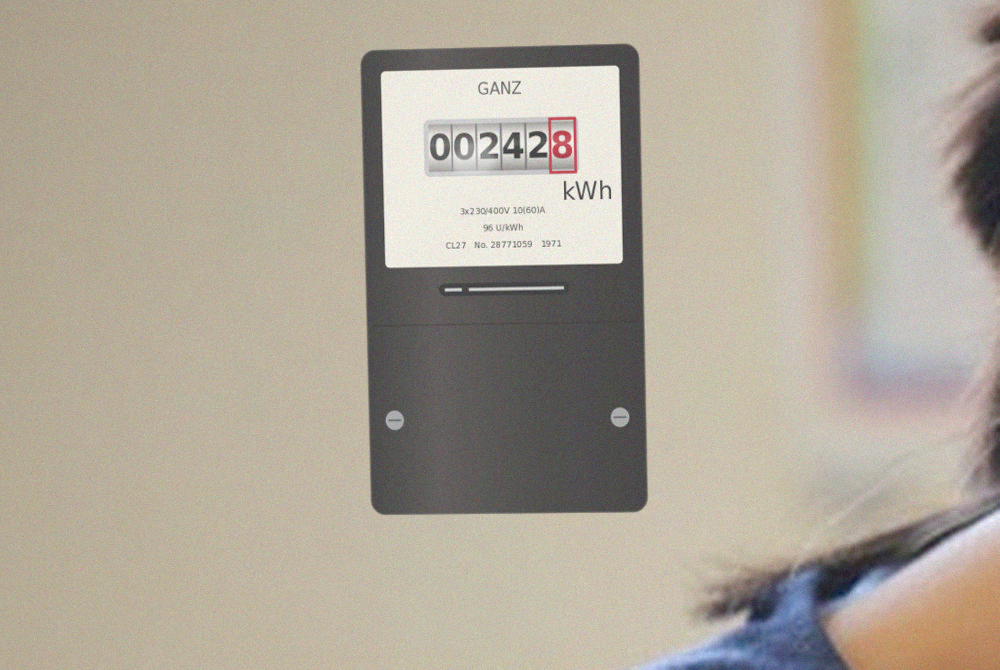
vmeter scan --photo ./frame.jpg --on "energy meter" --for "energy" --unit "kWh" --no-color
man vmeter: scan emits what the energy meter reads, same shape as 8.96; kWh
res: 242.8; kWh
